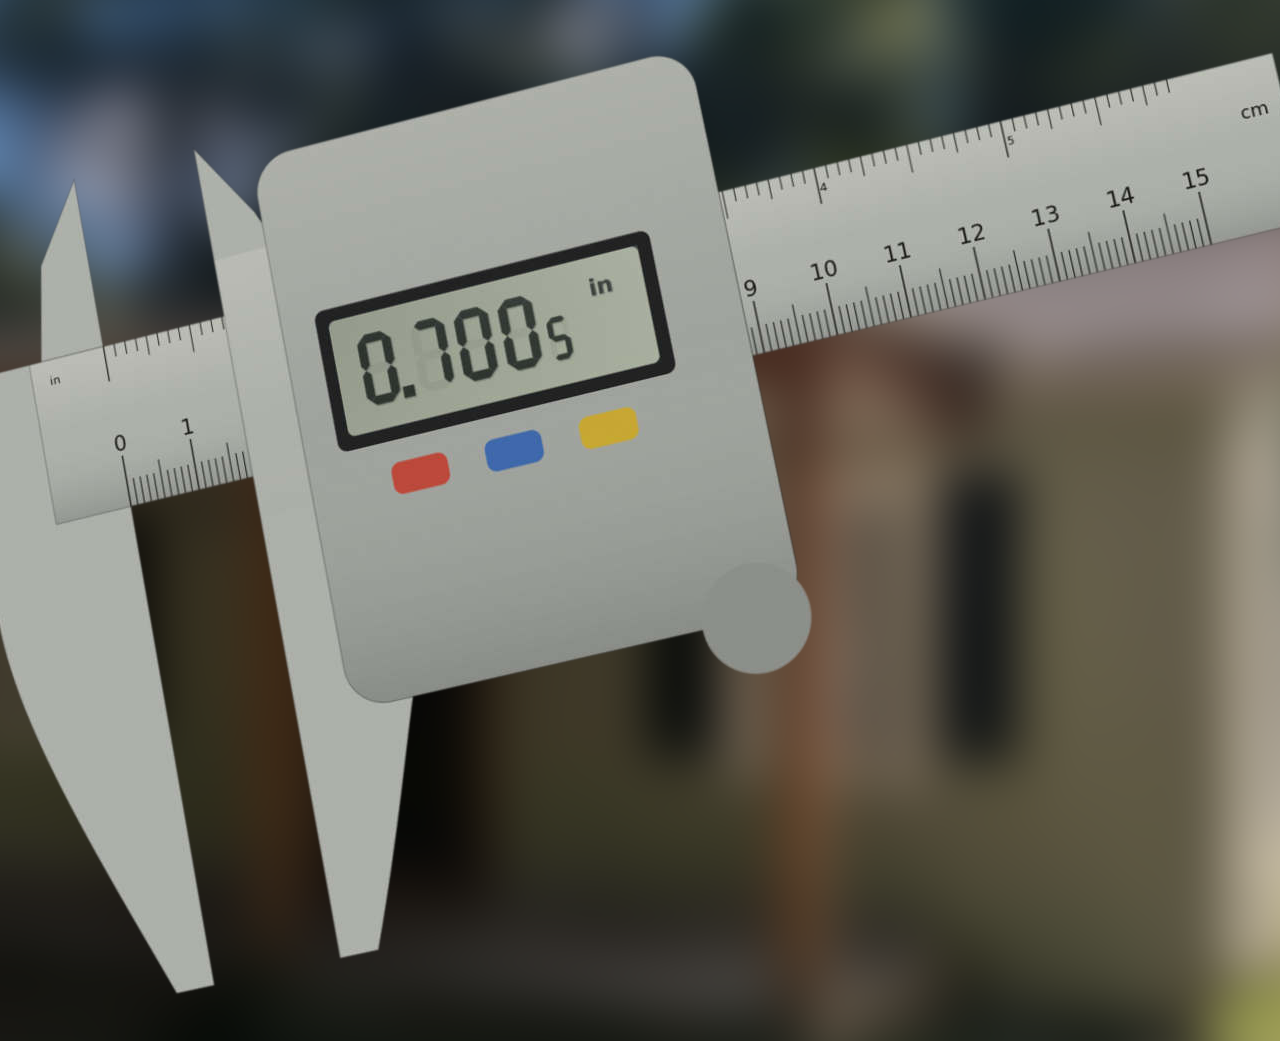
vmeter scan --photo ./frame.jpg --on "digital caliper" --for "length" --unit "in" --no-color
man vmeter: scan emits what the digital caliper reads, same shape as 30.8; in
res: 0.7005; in
